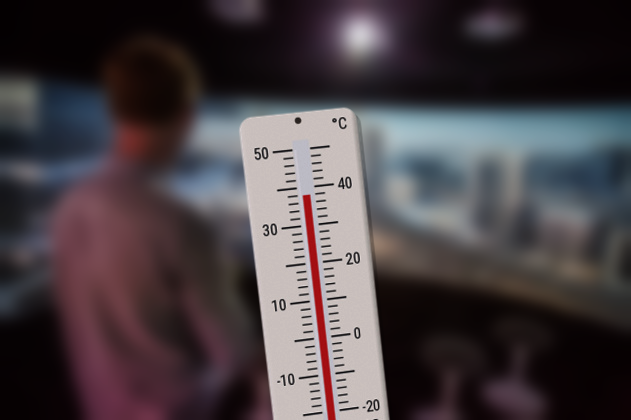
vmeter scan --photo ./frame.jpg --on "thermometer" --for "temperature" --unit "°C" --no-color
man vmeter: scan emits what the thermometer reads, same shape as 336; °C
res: 38; °C
